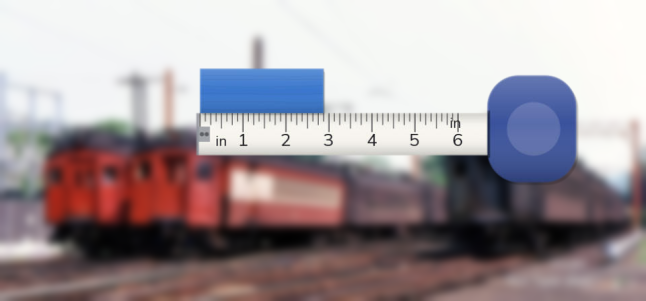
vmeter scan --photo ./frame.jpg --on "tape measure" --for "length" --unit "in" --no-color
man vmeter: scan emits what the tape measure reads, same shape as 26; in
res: 2.875; in
